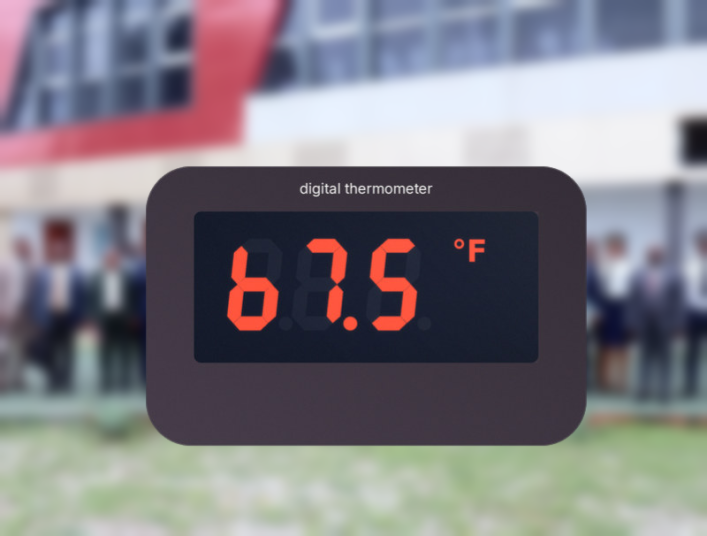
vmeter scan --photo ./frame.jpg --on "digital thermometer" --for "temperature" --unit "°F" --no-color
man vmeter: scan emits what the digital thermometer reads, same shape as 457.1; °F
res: 67.5; °F
